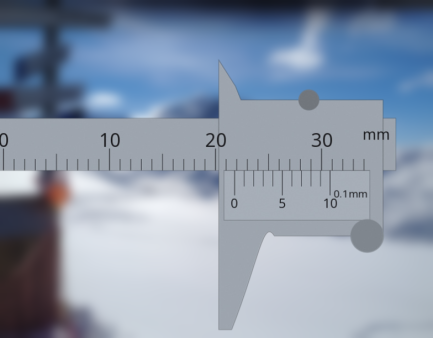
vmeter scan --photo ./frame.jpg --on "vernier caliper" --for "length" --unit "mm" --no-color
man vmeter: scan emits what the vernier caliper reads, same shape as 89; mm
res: 21.8; mm
